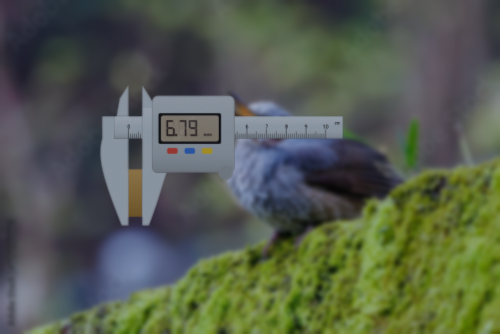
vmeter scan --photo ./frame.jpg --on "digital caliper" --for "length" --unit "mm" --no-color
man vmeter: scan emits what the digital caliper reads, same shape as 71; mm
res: 6.79; mm
